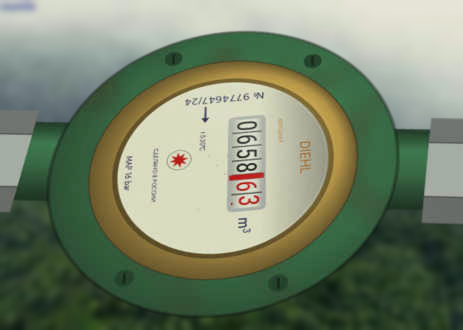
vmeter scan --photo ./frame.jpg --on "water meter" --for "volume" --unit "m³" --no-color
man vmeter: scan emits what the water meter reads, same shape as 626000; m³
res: 658.63; m³
